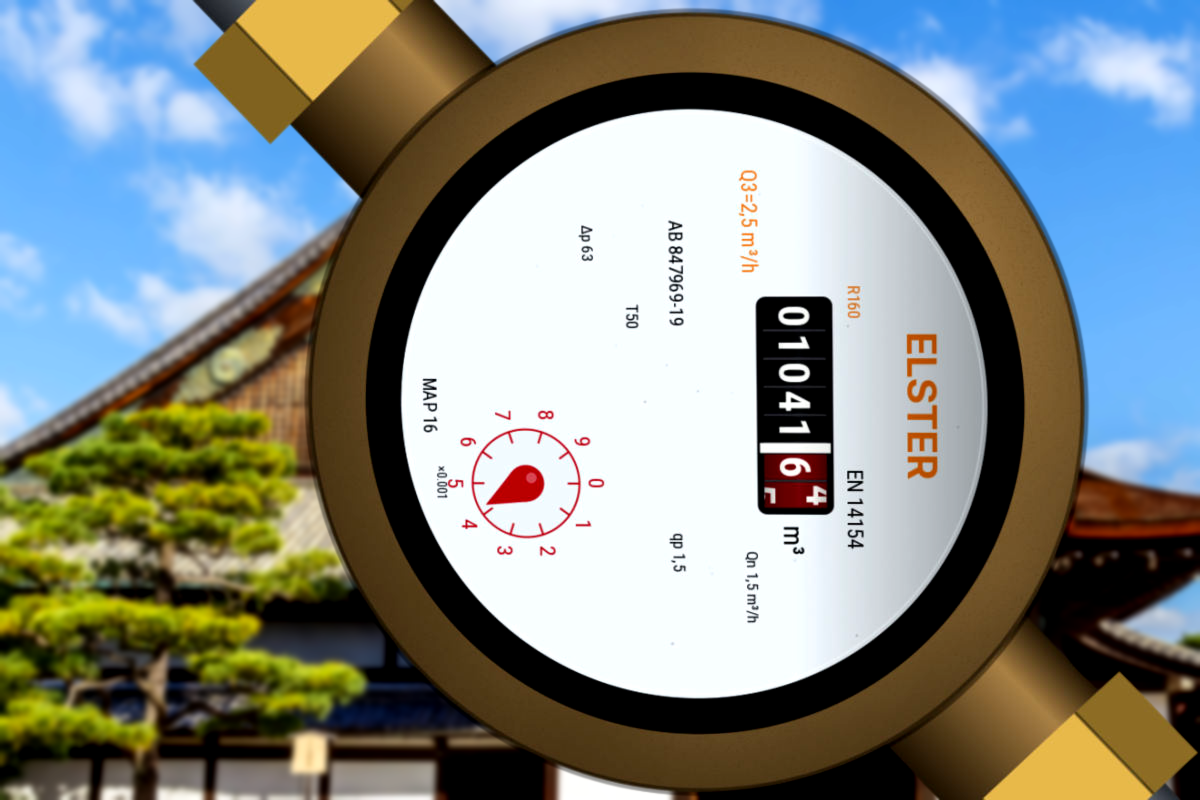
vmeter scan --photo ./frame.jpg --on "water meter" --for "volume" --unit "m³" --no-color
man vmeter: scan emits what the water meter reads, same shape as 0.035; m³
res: 1041.644; m³
